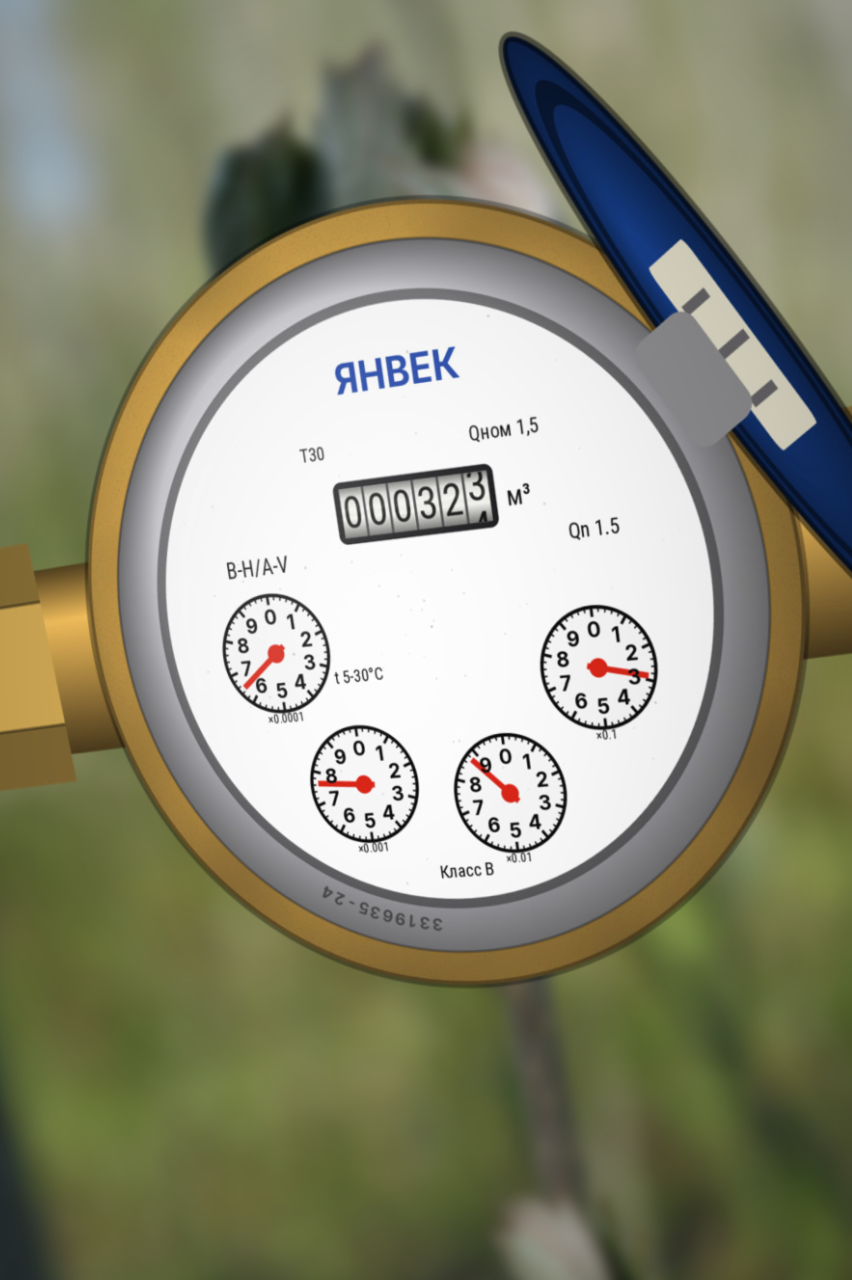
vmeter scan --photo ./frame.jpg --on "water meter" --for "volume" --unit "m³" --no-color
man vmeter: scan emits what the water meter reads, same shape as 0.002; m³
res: 323.2876; m³
